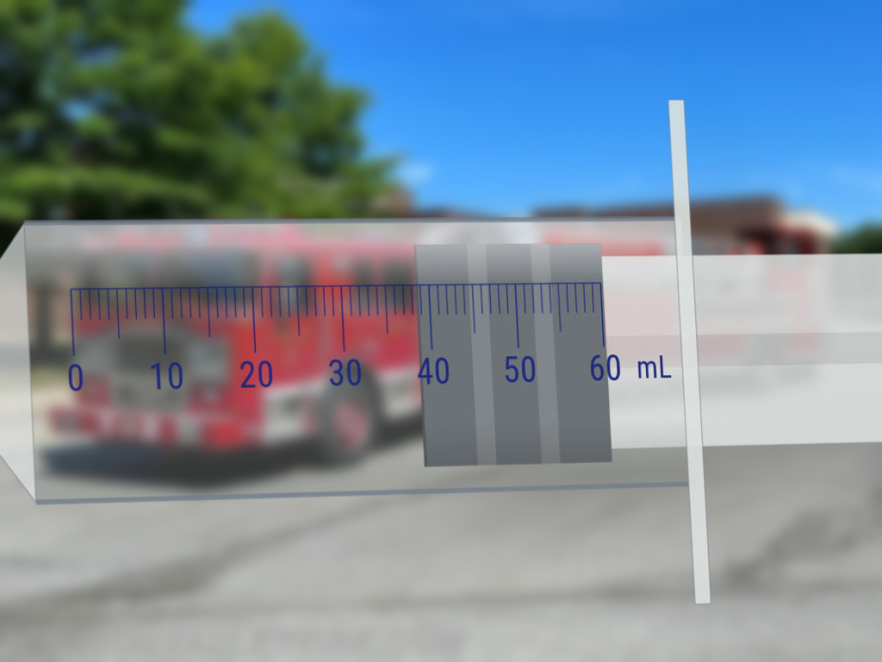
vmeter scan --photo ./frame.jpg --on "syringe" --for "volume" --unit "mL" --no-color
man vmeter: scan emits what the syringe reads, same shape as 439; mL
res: 38.5; mL
